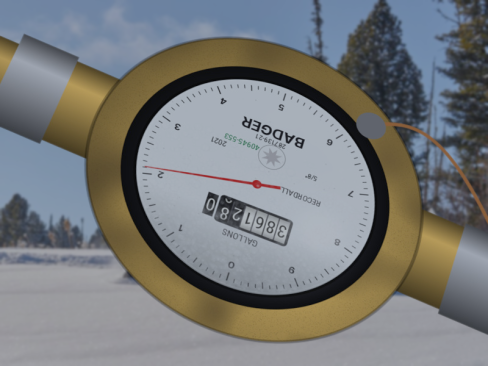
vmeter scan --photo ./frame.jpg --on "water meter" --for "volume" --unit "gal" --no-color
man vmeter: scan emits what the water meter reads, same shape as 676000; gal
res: 3861282.1; gal
